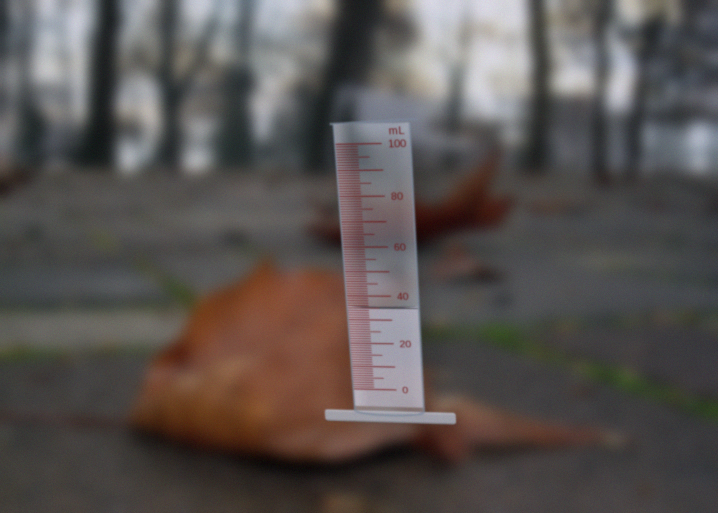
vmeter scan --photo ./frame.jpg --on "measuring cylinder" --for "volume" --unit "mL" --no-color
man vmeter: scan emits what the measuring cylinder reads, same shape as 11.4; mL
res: 35; mL
